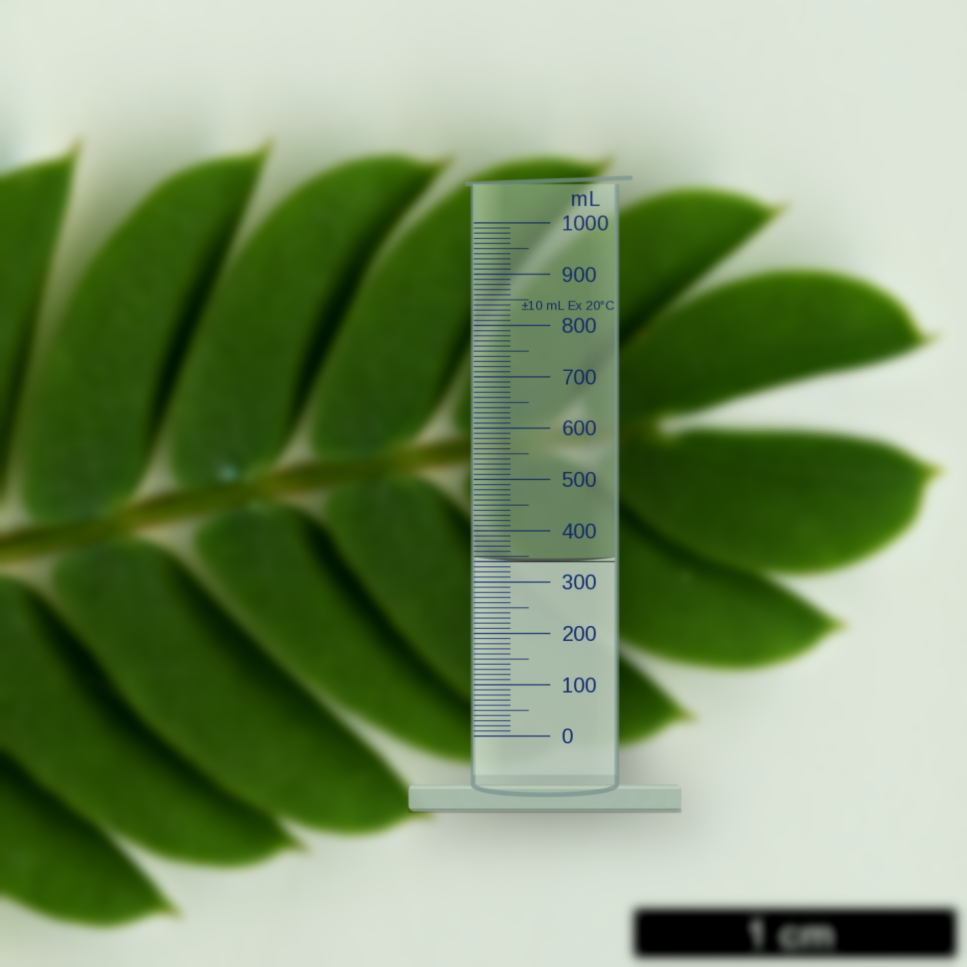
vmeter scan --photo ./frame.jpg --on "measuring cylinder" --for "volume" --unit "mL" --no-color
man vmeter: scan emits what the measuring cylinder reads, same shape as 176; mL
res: 340; mL
